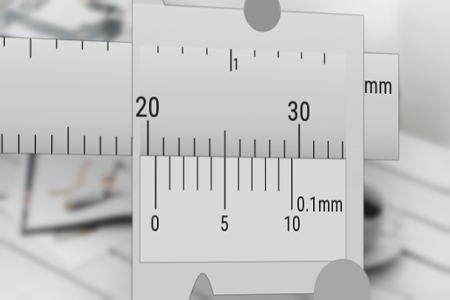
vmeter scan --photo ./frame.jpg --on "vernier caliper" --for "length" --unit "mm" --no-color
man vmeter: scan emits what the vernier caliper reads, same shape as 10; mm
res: 20.5; mm
